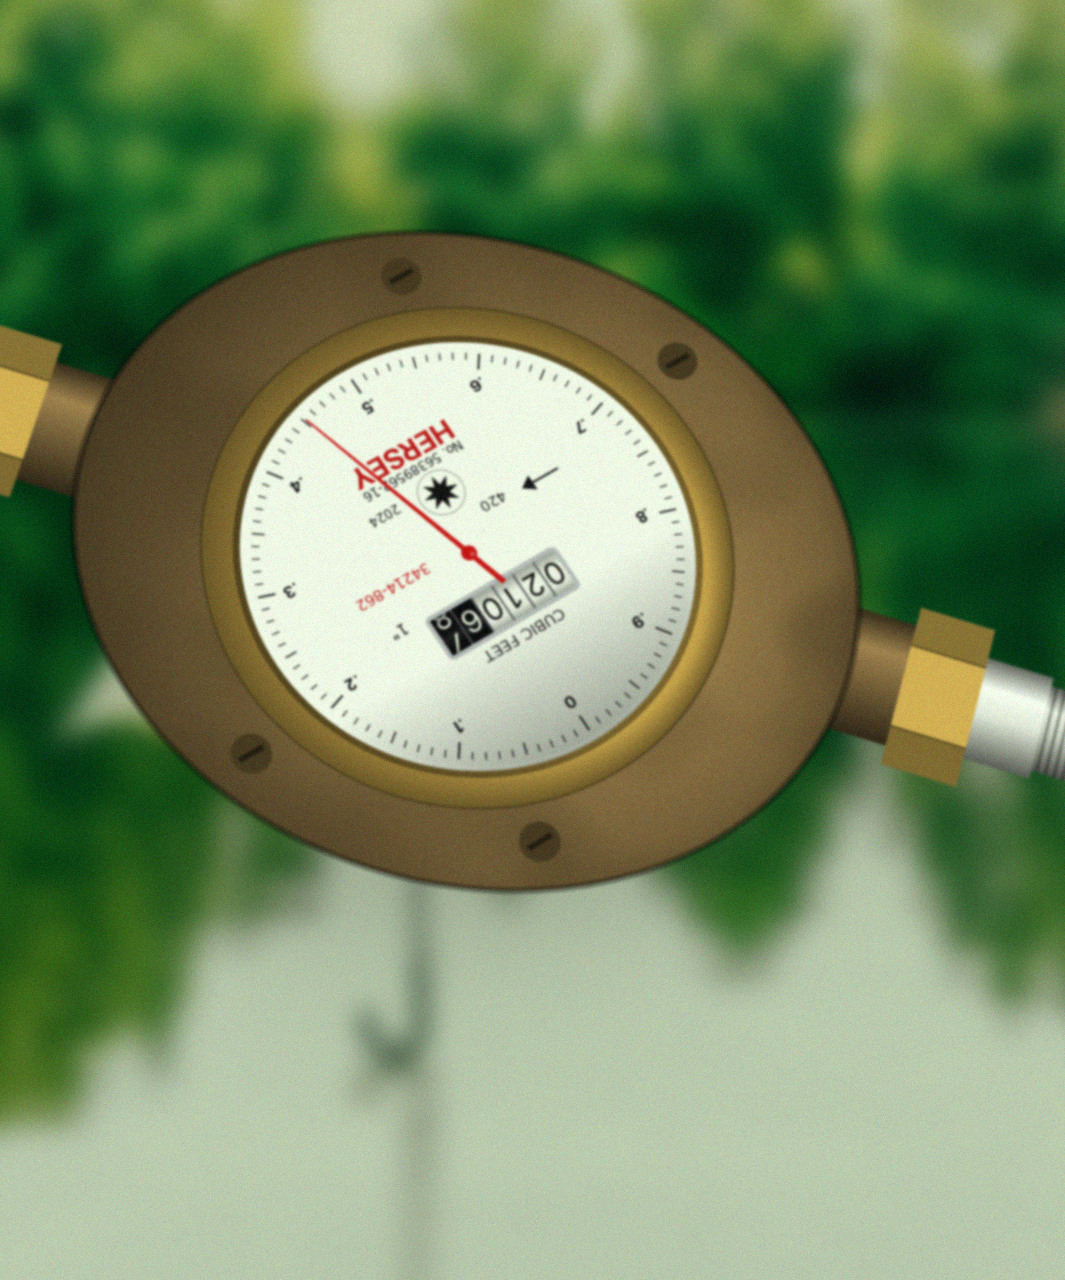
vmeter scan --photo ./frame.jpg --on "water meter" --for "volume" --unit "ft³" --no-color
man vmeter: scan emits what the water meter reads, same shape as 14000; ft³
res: 21067.45; ft³
